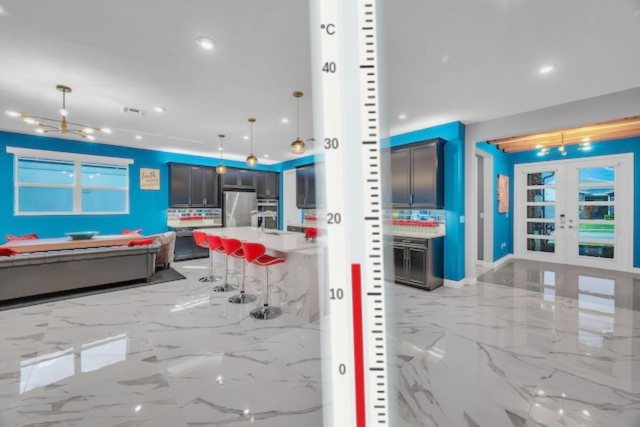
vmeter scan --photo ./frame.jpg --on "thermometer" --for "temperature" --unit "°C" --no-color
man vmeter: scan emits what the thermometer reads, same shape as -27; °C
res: 14; °C
